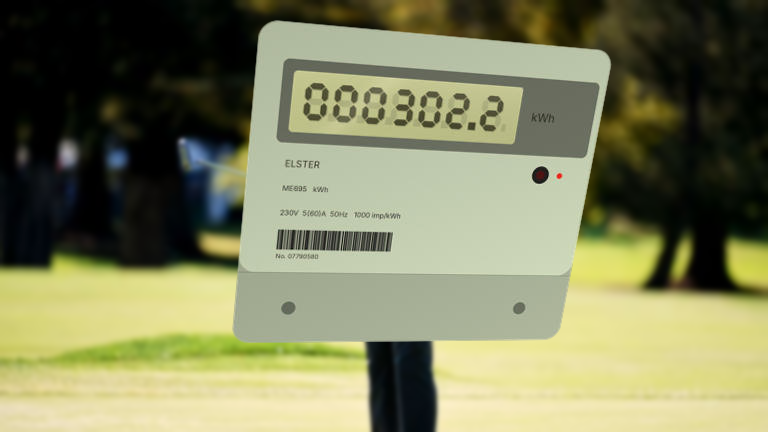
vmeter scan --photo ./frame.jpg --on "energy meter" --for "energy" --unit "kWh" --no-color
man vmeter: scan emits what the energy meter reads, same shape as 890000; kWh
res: 302.2; kWh
